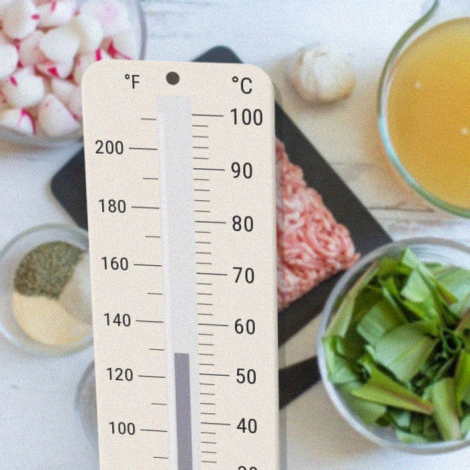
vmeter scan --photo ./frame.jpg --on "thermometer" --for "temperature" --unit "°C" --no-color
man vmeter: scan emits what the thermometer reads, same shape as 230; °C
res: 54; °C
